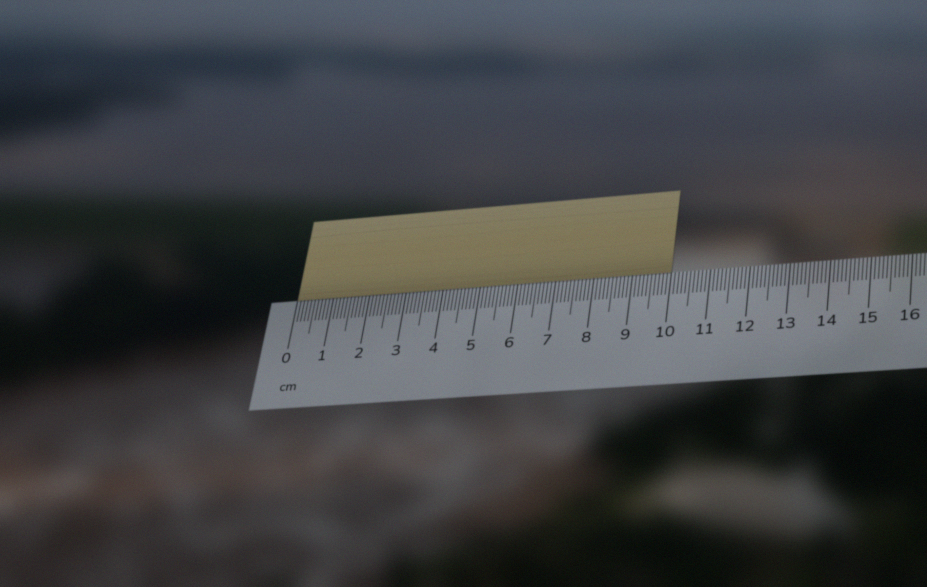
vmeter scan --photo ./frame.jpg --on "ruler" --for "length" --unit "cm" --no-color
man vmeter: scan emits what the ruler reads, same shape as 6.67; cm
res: 10; cm
